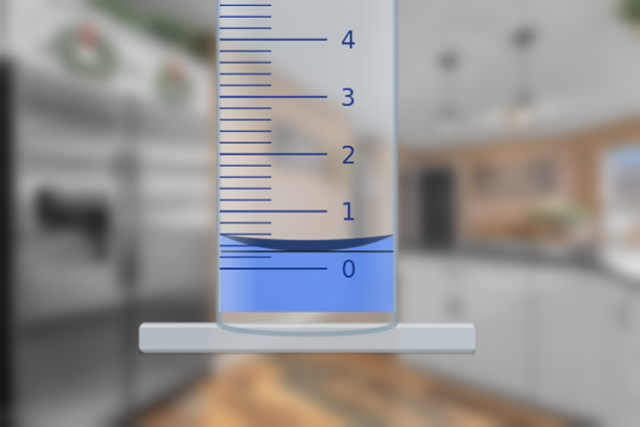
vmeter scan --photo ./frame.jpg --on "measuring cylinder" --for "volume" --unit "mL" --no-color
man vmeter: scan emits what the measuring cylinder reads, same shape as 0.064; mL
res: 0.3; mL
